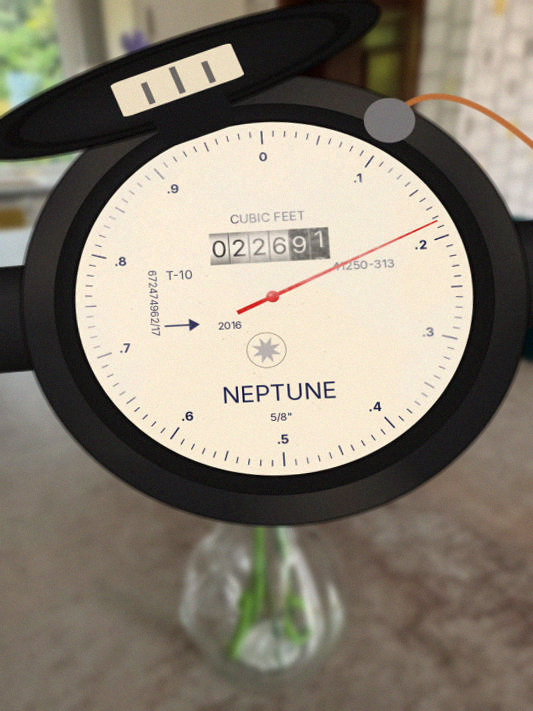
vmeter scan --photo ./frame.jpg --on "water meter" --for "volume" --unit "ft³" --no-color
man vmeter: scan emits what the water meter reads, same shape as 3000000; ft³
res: 22691.18; ft³
